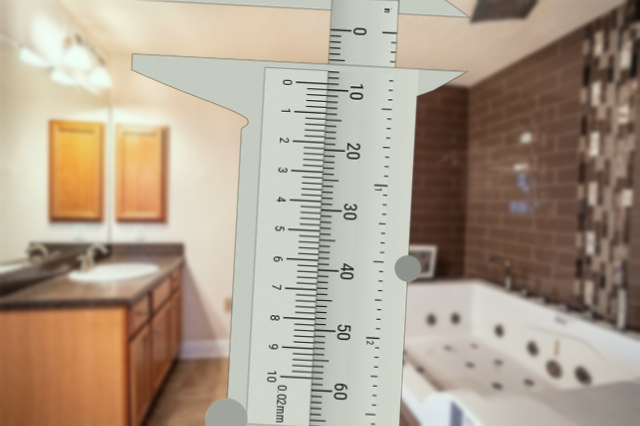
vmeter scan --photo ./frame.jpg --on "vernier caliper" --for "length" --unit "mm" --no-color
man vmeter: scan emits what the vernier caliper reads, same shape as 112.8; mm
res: 9.0; mm
